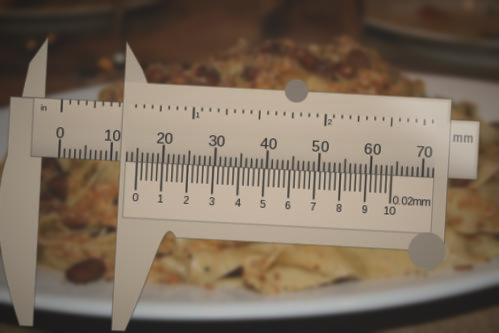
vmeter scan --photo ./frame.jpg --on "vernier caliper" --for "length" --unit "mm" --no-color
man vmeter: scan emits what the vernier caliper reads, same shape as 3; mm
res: 15.0; mm
